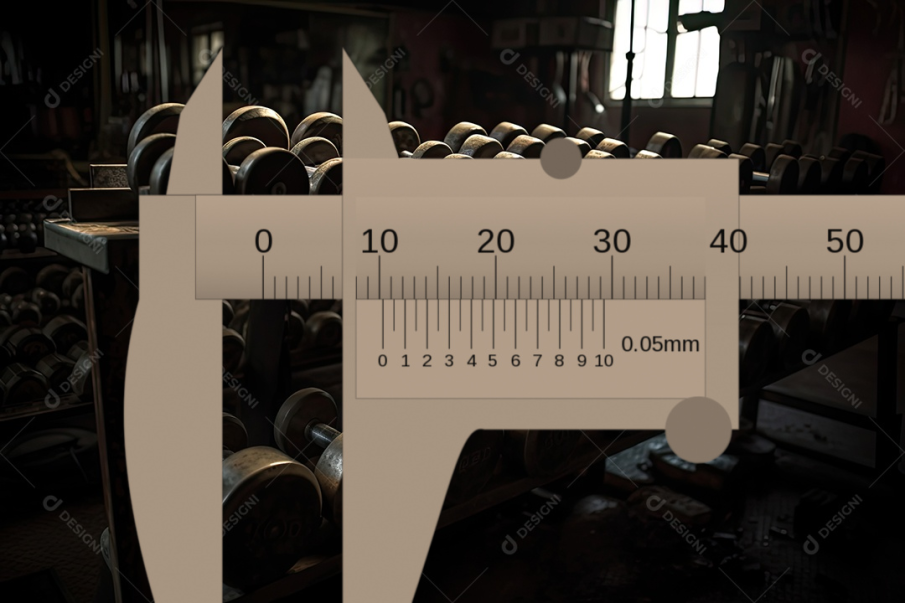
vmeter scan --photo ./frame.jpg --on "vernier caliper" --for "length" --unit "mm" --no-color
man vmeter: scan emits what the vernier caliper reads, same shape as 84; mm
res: 10.3; mm
